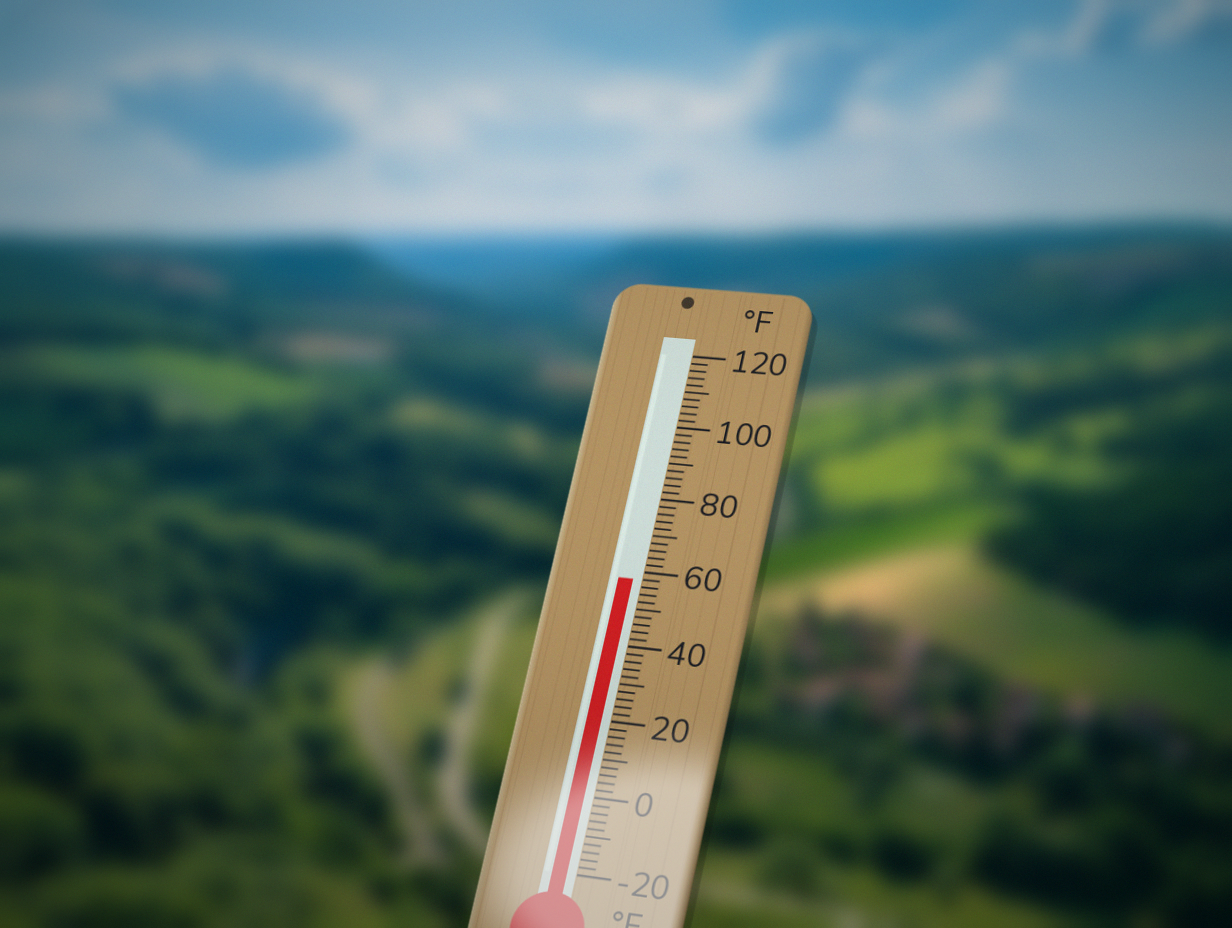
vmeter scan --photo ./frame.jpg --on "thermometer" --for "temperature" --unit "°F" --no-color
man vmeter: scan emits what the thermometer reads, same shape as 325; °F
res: 58; °F
